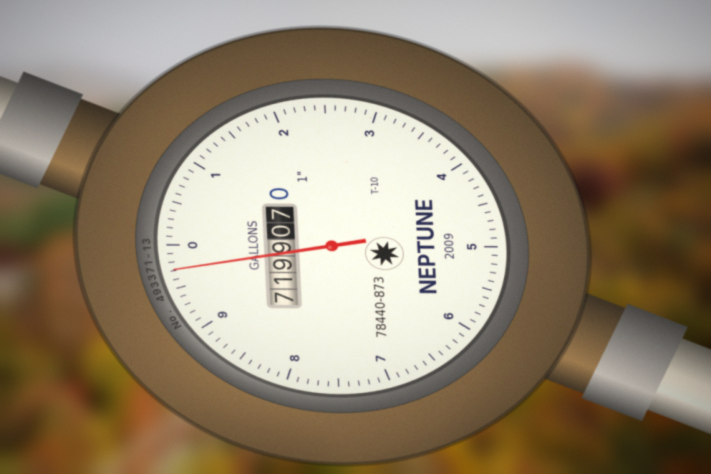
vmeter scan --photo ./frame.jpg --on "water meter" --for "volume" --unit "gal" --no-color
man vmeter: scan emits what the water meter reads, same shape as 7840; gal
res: 7199069.7; gal
